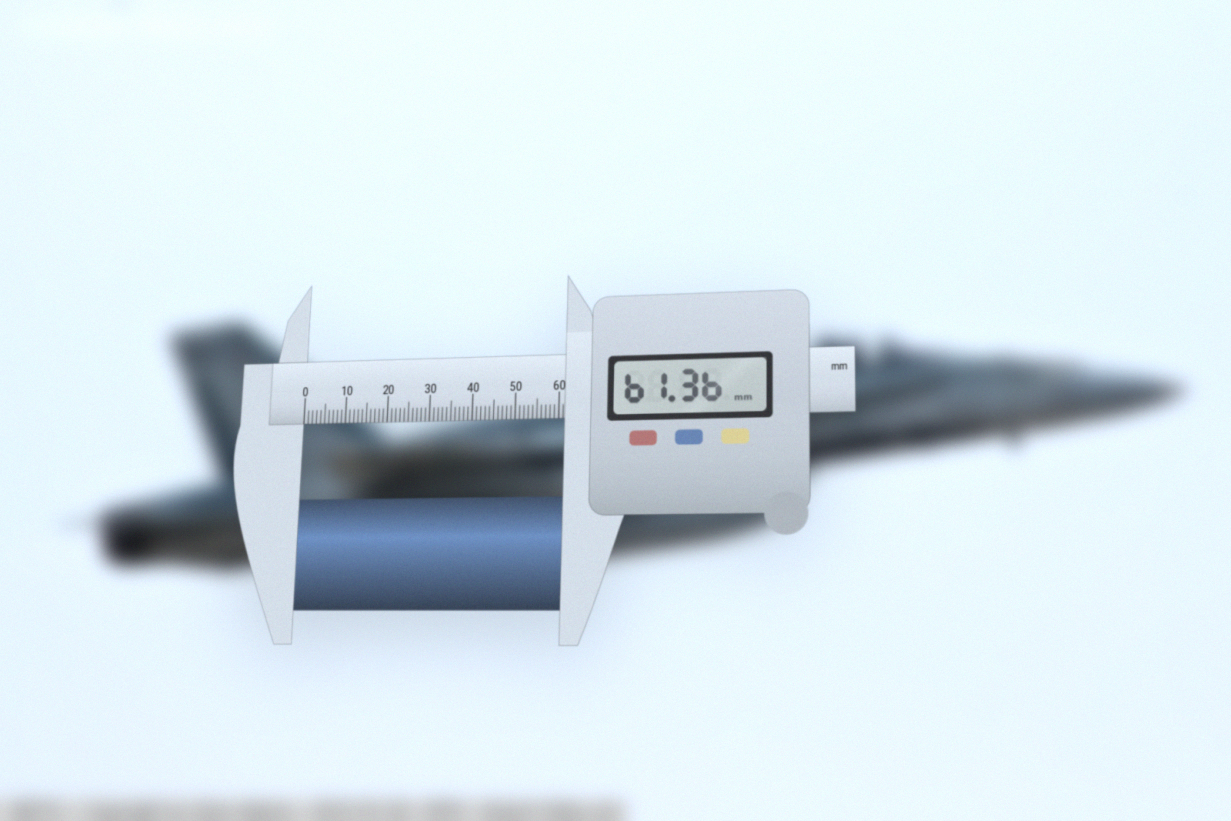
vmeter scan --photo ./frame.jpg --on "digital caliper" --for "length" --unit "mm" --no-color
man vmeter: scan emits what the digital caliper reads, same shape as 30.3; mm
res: 61.36; mm
